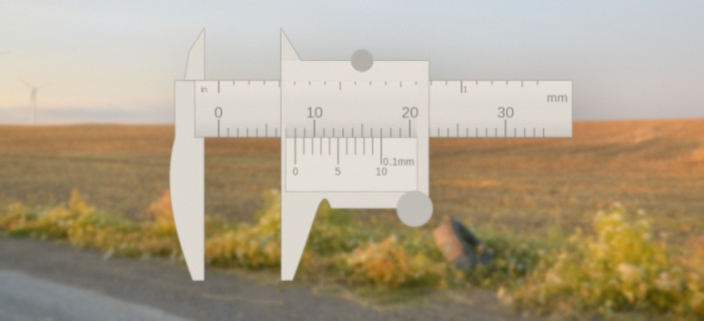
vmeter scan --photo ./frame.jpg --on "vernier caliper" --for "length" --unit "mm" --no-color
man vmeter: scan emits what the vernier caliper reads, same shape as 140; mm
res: 8.0; mm
